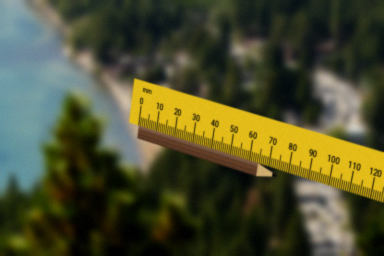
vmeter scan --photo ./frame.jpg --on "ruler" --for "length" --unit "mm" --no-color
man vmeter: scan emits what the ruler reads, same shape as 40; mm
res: 75; mm
